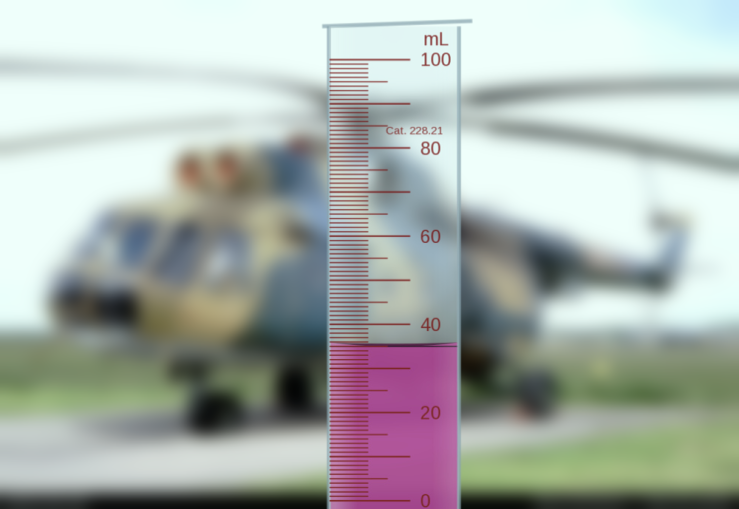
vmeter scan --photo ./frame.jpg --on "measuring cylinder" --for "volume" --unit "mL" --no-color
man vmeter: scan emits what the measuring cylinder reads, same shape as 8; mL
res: 35; mL
